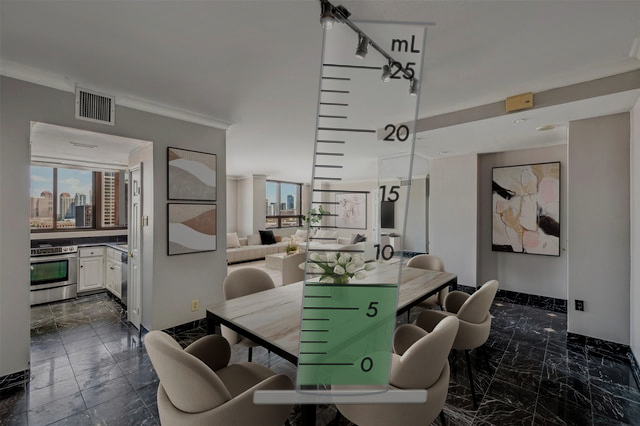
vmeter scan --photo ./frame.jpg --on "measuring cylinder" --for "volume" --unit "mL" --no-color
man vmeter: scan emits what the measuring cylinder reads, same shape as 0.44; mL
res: 7; mL
